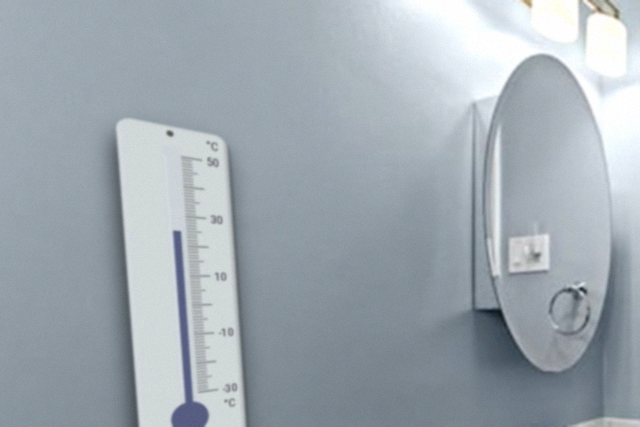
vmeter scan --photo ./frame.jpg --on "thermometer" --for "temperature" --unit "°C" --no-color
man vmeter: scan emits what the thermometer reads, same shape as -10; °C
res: 25; °C
